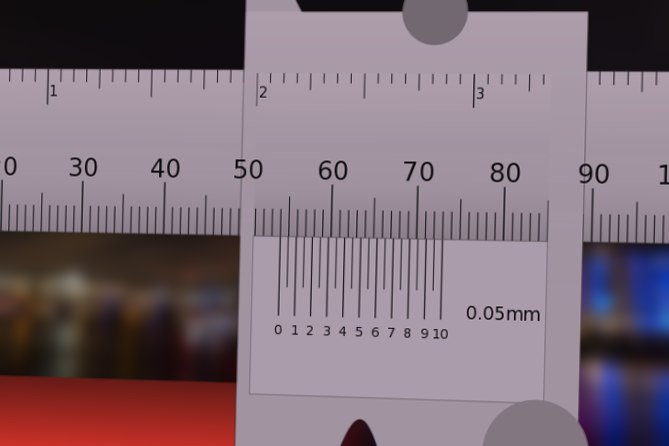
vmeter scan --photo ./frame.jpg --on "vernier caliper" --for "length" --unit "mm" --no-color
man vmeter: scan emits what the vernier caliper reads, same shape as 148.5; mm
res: 54.0; mm
